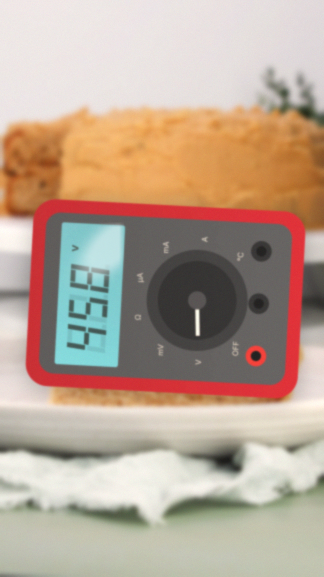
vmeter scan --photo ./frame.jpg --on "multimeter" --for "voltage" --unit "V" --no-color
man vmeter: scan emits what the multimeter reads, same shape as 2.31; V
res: 458; V
